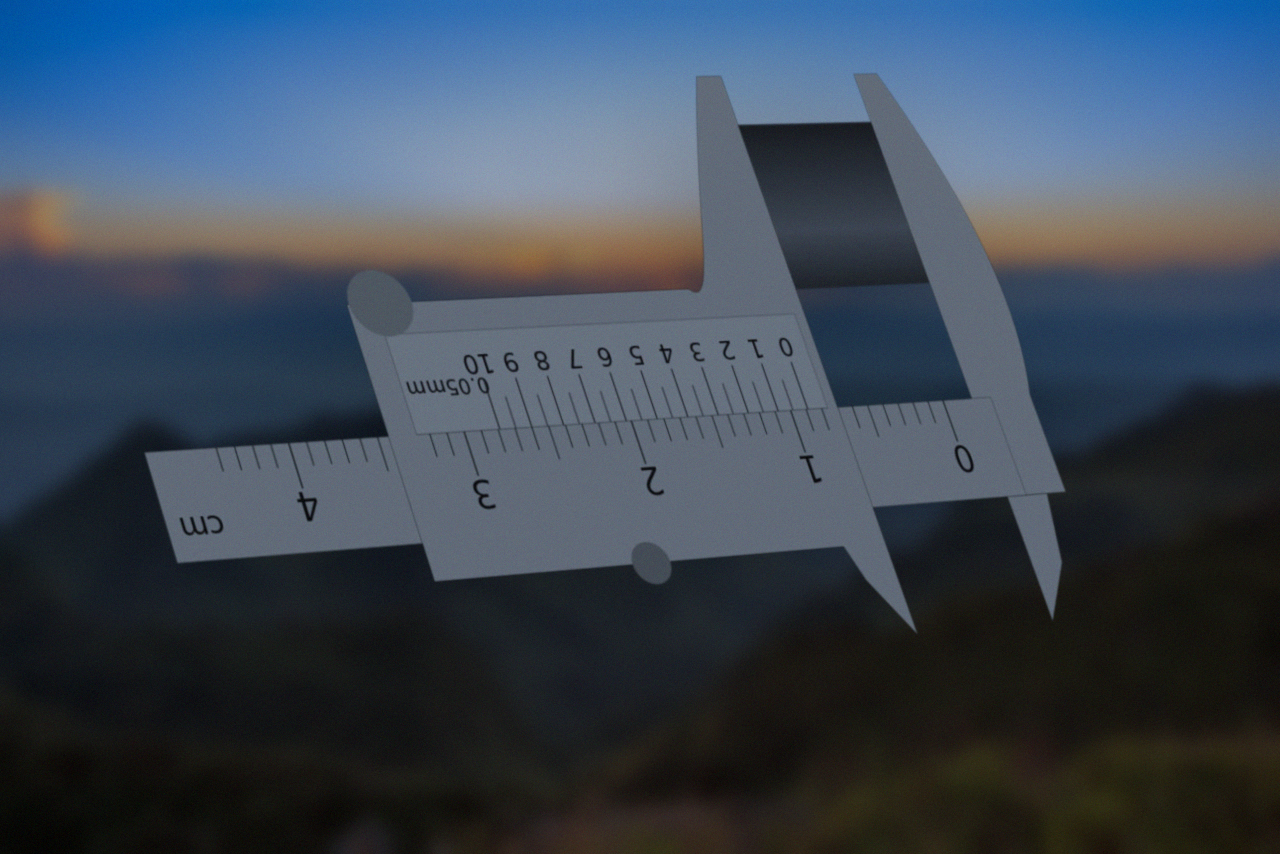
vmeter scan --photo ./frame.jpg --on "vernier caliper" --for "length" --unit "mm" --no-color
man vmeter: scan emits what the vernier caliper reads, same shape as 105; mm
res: 8.9; mm
